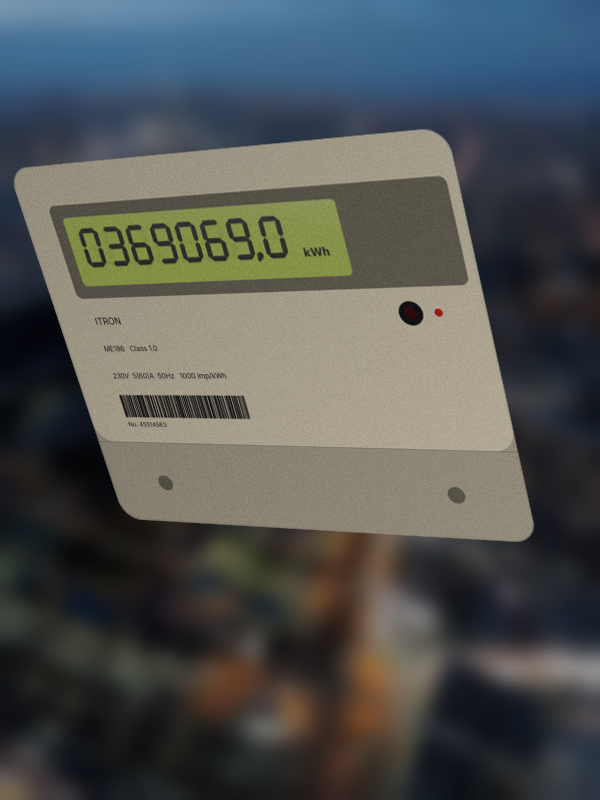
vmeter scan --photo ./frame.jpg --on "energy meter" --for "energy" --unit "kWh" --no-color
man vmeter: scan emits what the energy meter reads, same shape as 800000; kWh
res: 369069.0; kWh
